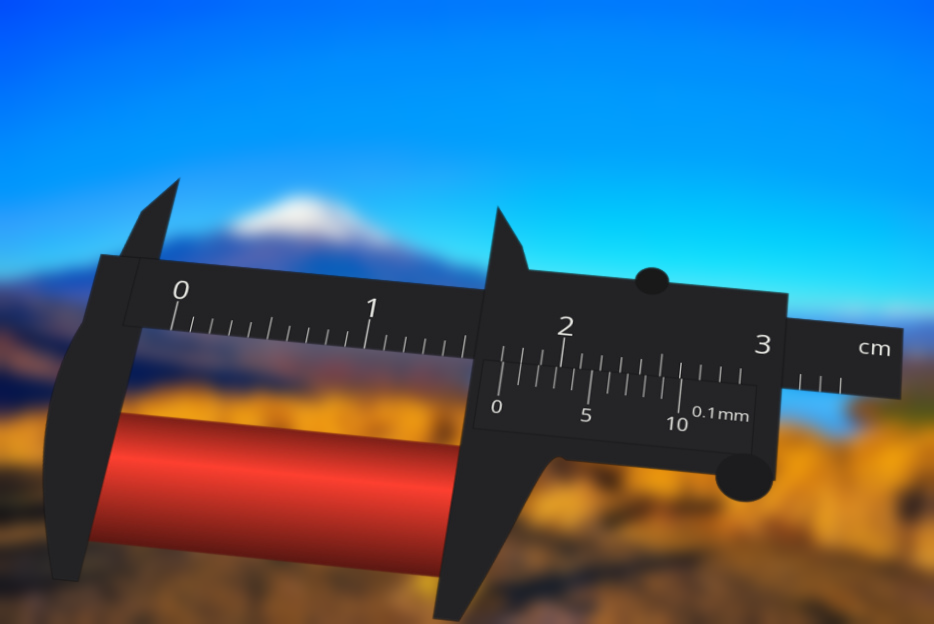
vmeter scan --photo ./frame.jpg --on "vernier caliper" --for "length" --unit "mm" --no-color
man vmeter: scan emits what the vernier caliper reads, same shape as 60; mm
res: 17.1; mm
